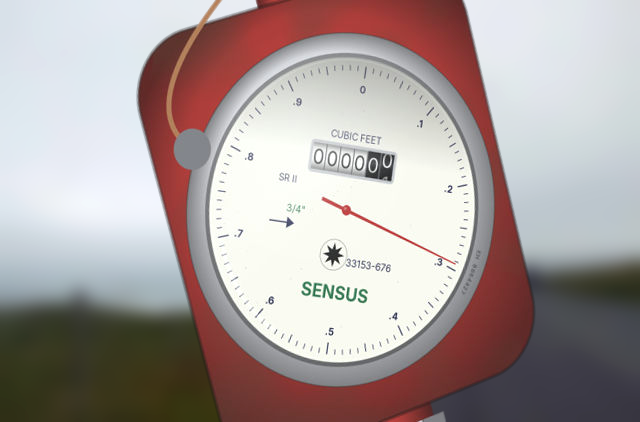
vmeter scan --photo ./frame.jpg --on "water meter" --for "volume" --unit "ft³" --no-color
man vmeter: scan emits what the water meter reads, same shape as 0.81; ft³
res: 0.29; ft³
